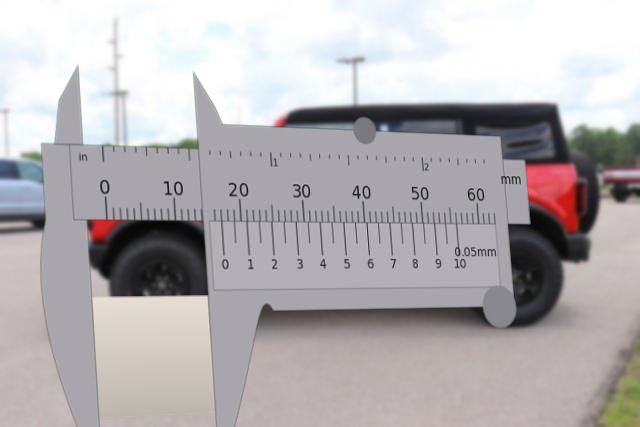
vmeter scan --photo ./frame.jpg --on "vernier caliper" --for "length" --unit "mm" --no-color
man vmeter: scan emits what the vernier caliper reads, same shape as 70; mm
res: 17.0; mm
